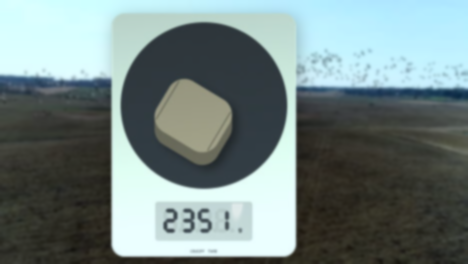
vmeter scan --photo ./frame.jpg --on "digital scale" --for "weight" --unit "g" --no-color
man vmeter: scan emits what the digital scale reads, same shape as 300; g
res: 2351; g
